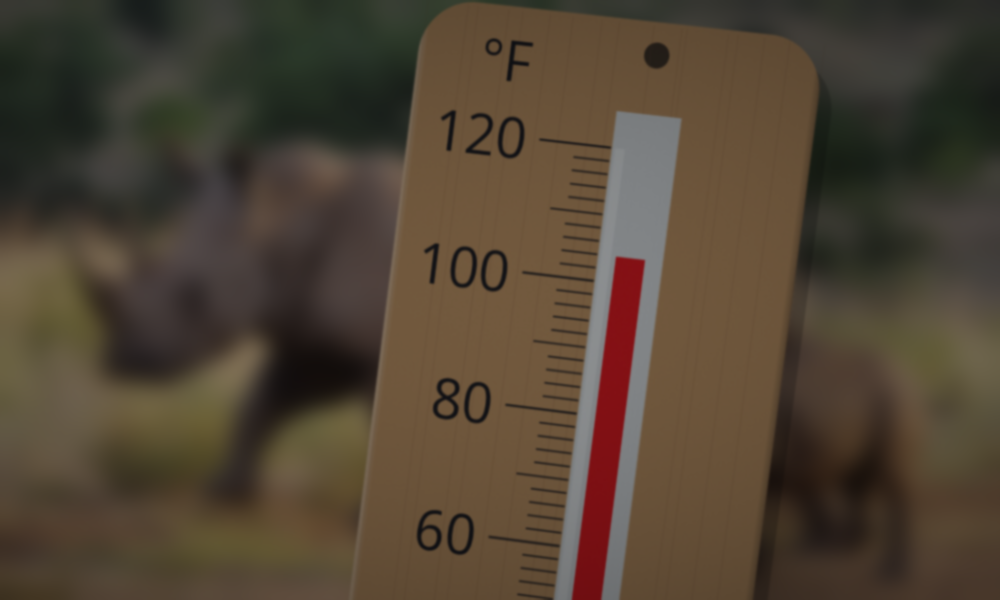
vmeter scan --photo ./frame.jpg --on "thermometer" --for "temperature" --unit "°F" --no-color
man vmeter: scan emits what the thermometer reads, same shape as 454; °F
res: 104; °F
